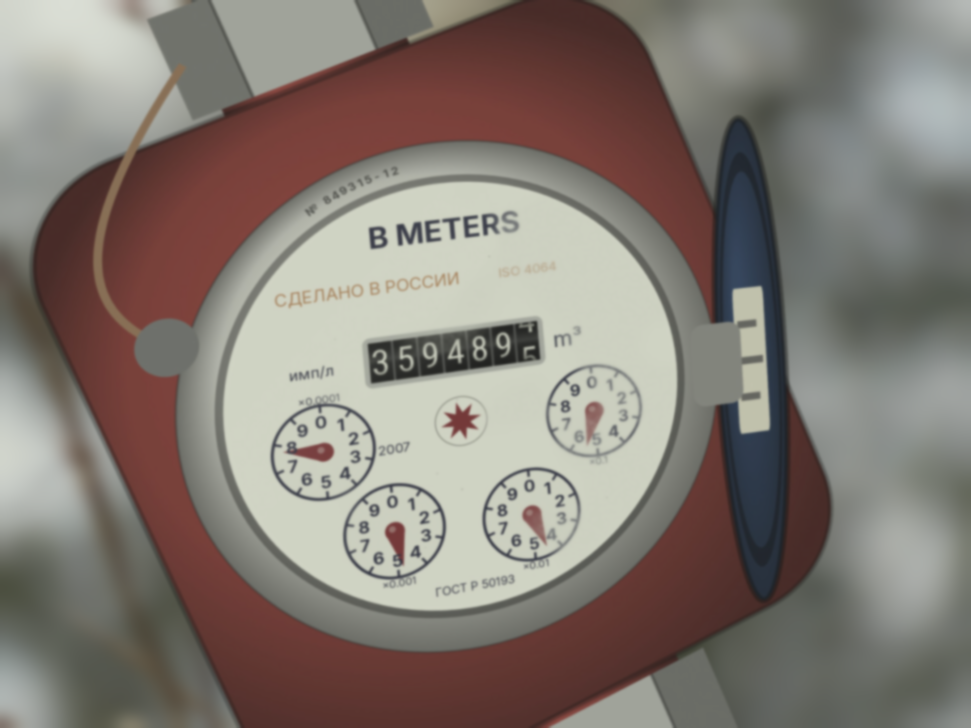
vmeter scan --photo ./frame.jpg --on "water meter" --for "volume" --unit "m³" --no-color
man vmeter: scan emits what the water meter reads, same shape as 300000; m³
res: 3594894.5447; m³
